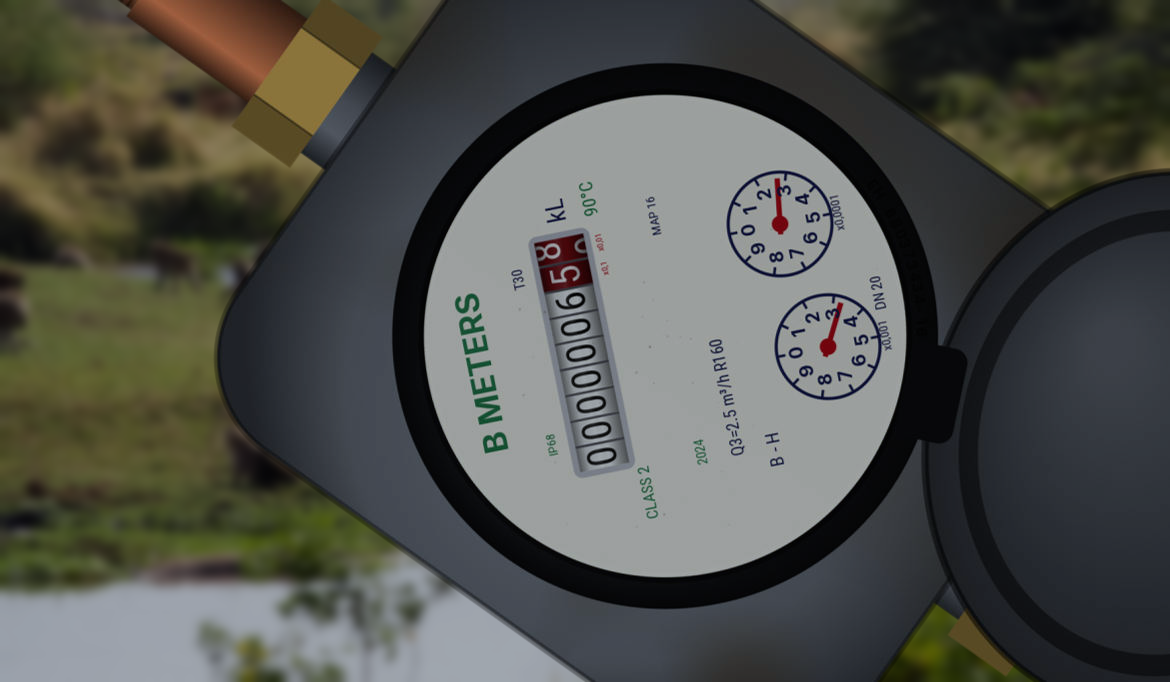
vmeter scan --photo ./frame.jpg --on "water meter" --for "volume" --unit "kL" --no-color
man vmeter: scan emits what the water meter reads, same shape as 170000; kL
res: 6.5832; kL
